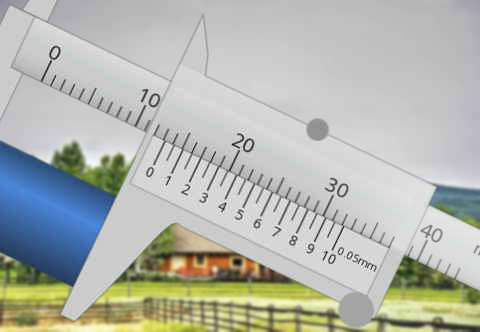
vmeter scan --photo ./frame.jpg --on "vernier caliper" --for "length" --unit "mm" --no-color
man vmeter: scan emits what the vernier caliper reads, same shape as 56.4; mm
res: 13.2; mm
